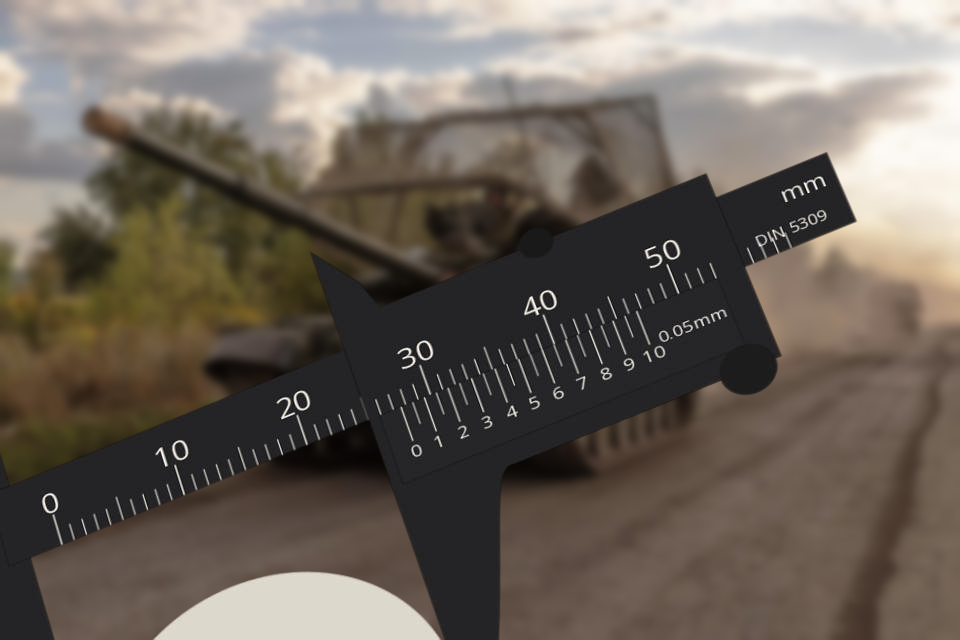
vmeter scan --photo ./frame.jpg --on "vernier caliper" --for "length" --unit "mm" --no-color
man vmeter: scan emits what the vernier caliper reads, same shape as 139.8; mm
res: 27.6; mm
